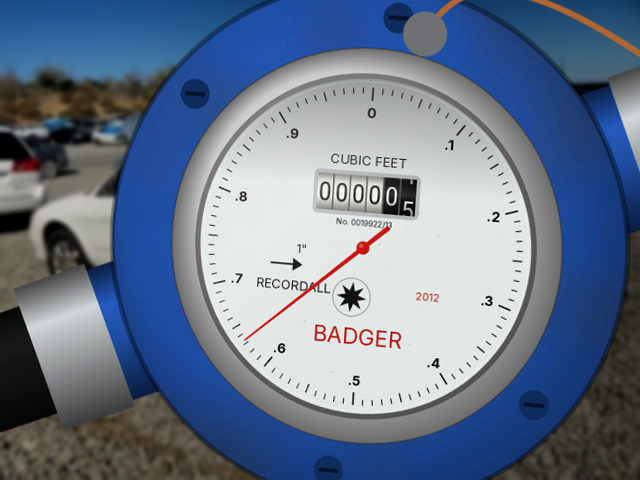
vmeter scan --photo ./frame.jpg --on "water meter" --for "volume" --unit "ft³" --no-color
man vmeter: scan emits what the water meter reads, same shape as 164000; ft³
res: 4.63; ft³
